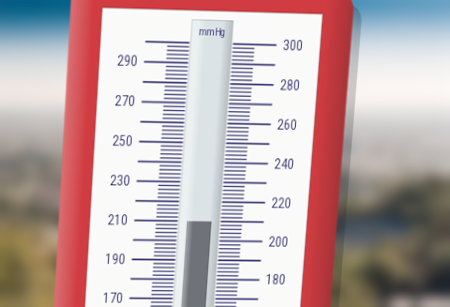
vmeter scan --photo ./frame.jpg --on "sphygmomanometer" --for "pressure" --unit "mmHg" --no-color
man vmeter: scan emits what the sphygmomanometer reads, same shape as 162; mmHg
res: 210; mmHg
